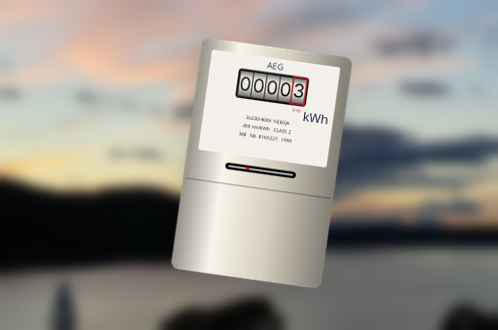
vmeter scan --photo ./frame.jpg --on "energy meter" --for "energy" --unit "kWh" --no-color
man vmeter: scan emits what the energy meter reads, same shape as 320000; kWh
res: 0.3; kWh
